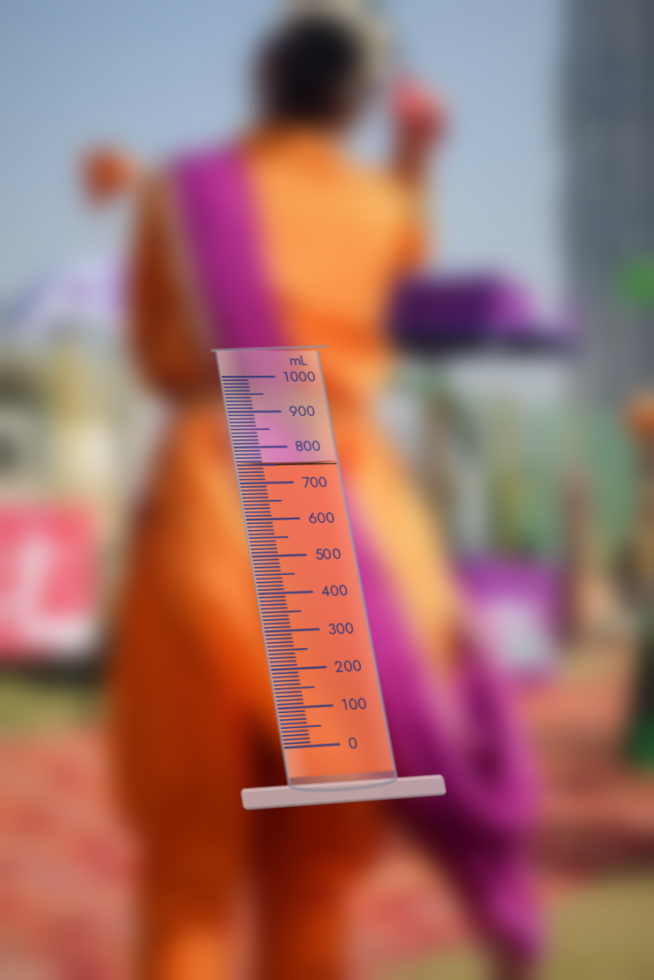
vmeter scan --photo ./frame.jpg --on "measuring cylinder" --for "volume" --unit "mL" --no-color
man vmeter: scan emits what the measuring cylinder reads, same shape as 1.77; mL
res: 750; mL
